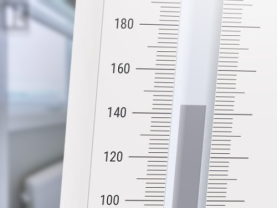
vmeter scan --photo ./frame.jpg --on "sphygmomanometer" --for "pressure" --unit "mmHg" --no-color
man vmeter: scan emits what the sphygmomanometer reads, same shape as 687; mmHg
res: 144; mmHg
